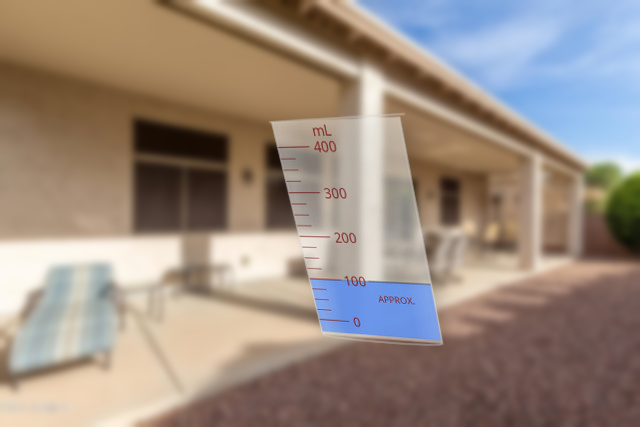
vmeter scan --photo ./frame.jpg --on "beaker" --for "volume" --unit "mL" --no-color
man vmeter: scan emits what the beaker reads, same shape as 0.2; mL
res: 100; mL
